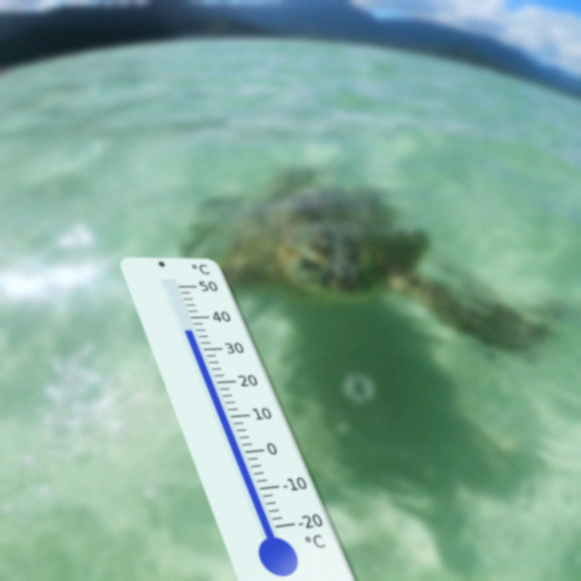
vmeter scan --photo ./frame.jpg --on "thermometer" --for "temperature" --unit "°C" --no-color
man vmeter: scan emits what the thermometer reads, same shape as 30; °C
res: 36; °C
